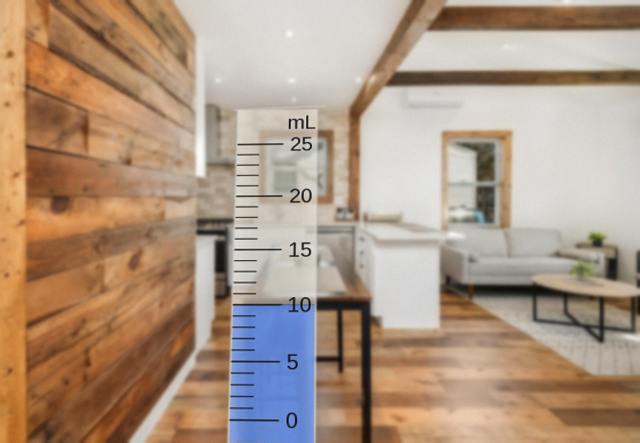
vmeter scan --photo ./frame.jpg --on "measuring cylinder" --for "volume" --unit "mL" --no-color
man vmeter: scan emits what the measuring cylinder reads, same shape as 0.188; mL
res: 10; mL
